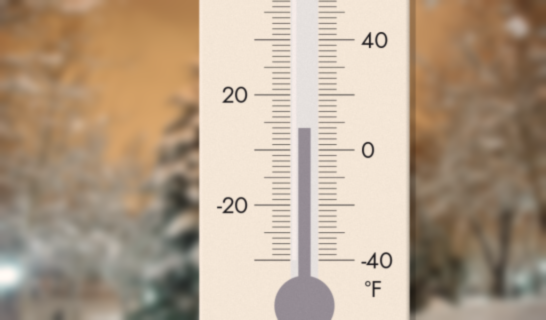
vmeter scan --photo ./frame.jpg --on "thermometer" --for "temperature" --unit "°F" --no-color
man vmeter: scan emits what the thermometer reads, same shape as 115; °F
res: 8; °F
